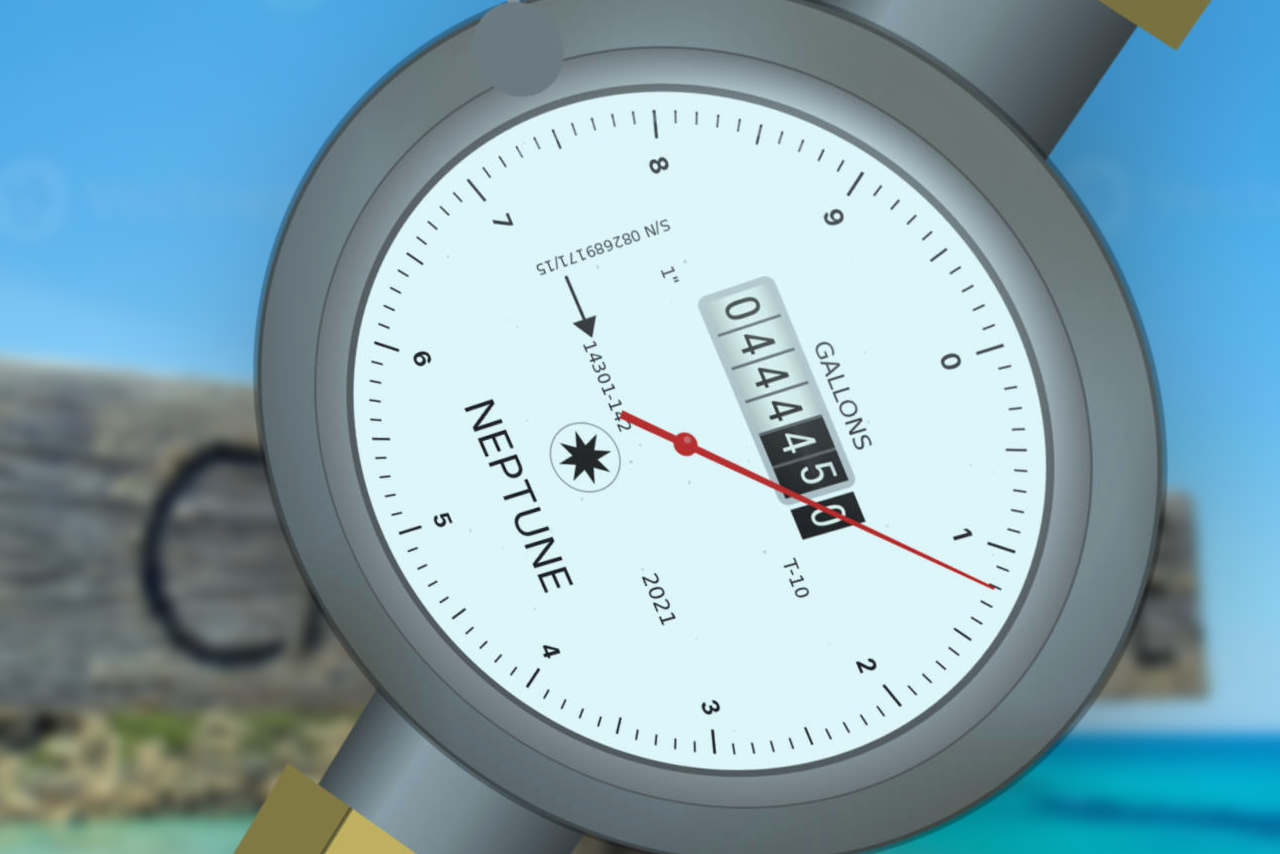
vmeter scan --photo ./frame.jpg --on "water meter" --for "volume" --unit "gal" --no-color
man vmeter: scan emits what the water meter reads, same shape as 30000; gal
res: 444451.2; gal
